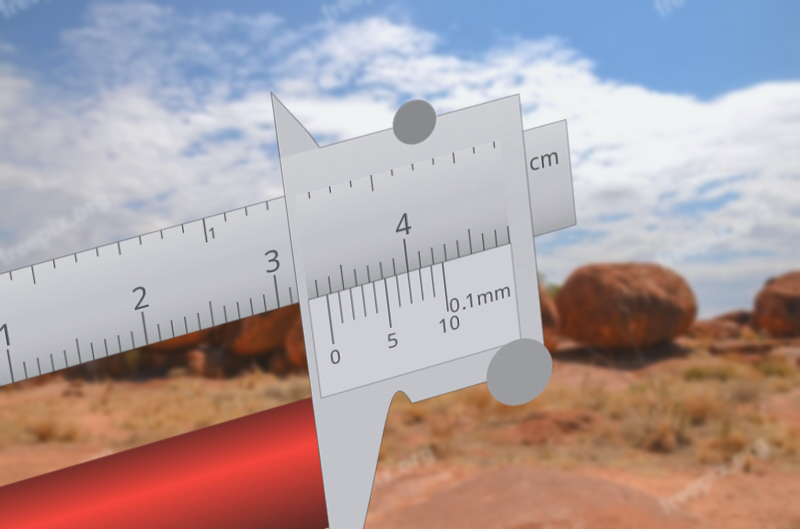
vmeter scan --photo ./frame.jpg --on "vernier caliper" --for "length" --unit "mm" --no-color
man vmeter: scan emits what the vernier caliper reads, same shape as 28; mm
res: 33.7; mm
